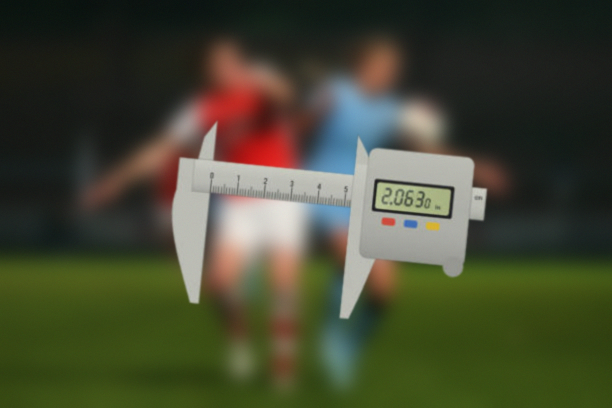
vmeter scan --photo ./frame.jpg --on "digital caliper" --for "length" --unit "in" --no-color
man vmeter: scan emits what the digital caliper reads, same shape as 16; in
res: 2.0630; in
